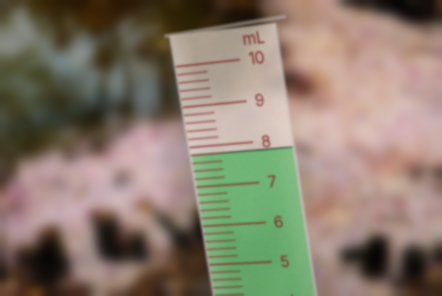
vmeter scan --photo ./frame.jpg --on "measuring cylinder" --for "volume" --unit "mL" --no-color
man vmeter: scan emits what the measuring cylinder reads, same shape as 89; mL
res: 7.8; mL
